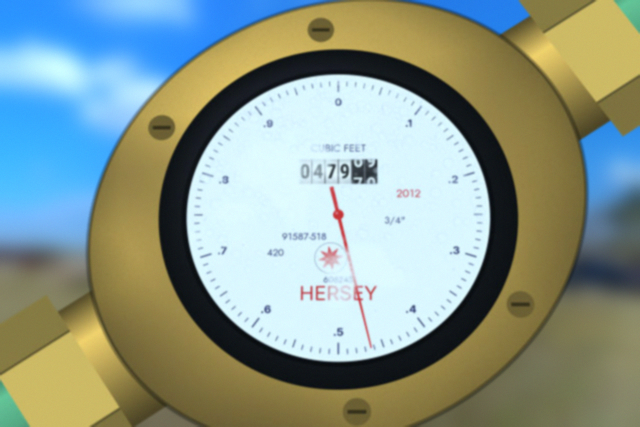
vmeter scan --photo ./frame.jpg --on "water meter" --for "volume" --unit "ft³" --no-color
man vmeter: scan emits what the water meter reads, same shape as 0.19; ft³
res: 47969.46; ft³
